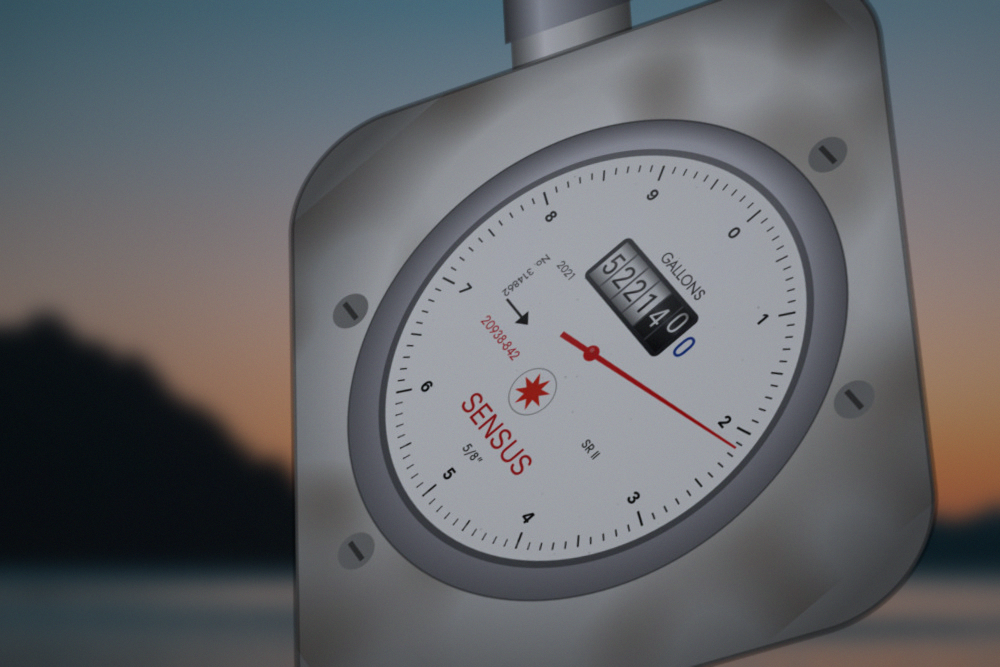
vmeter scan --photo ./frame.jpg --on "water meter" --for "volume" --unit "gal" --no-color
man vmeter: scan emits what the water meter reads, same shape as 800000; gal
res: 5221402.1; gal
